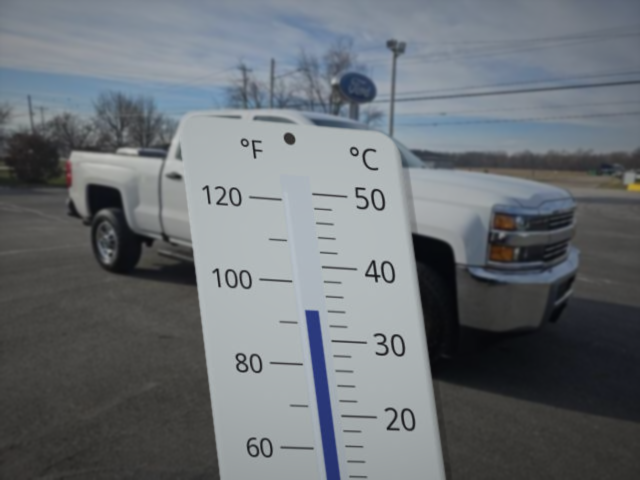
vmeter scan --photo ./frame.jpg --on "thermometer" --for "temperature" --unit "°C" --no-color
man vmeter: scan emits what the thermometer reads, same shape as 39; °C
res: 34; °C
